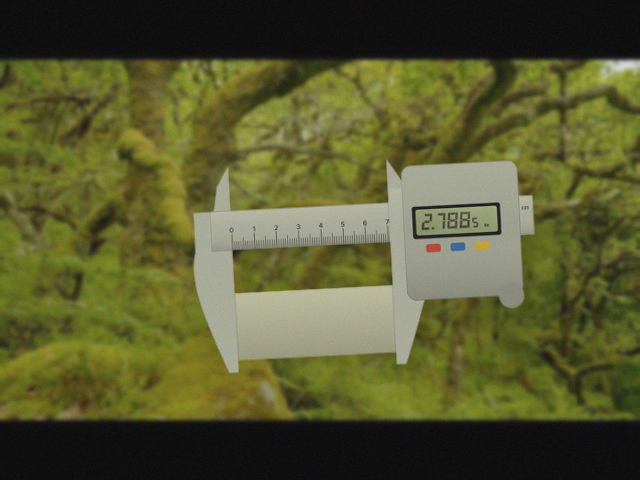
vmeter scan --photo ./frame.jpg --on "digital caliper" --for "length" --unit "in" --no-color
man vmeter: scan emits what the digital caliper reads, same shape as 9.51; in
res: 2.7885; in
